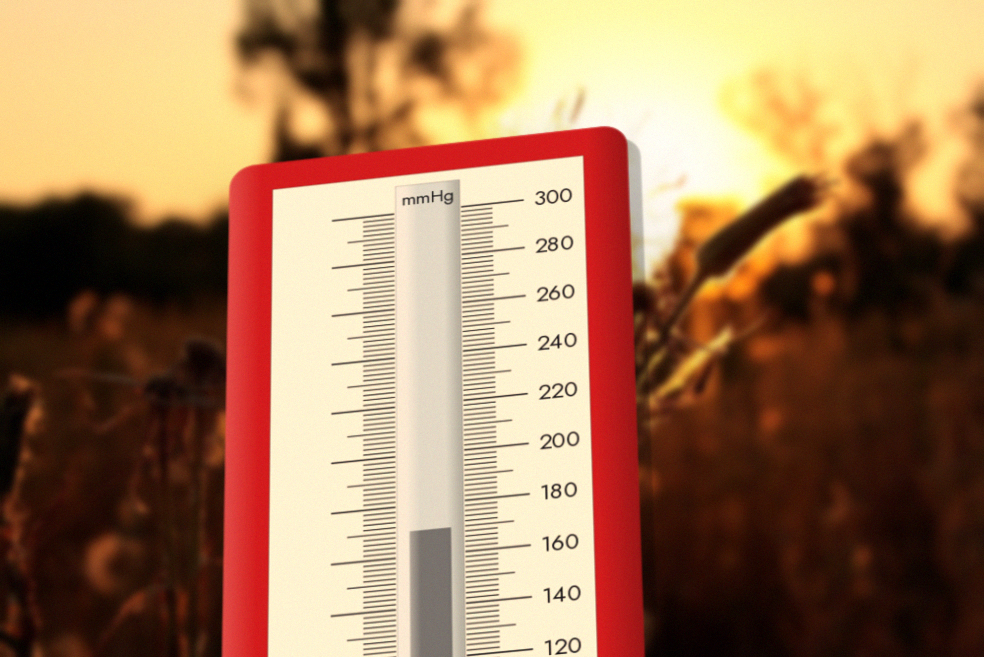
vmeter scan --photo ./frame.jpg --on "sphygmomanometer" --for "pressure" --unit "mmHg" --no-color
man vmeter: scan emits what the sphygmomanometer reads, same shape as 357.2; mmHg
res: 170; mmHg
